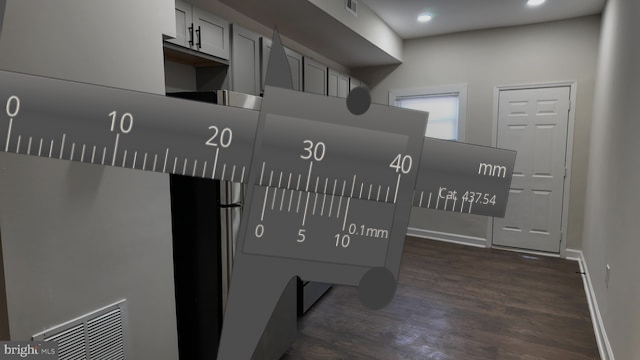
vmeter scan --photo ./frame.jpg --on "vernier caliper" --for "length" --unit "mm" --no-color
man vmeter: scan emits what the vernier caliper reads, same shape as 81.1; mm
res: 25.8; mm
